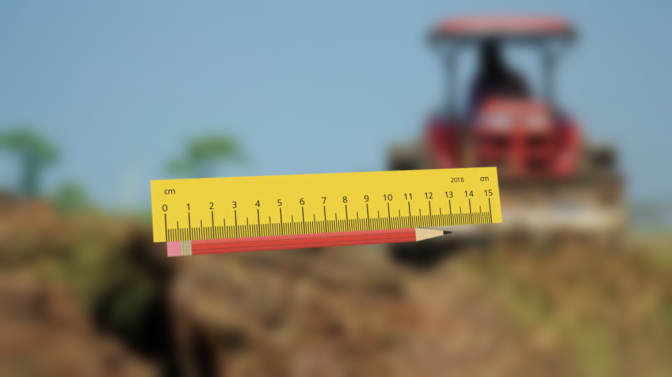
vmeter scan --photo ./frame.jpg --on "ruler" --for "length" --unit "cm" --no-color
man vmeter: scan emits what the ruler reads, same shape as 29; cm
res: 13; cm
